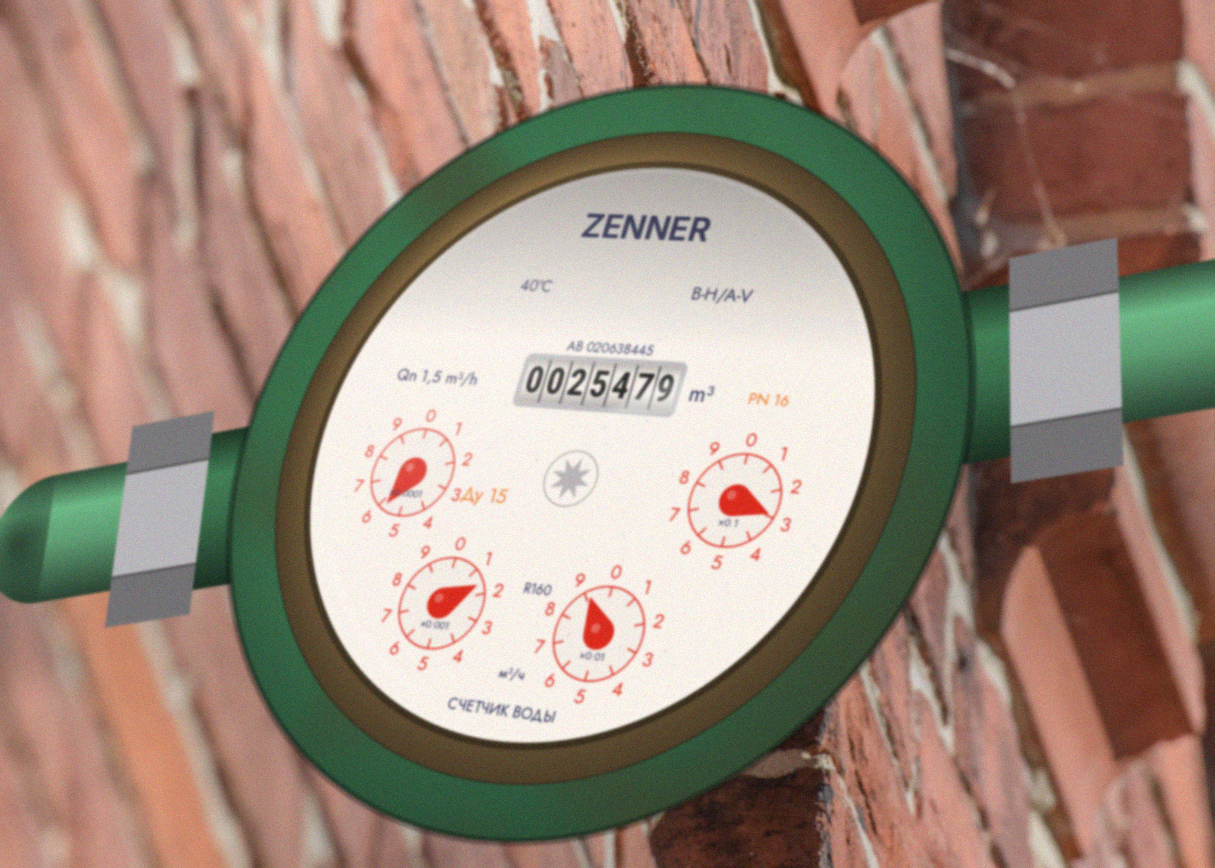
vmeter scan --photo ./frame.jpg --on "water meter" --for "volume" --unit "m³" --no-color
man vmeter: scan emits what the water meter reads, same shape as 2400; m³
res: 25479.2915; m³
